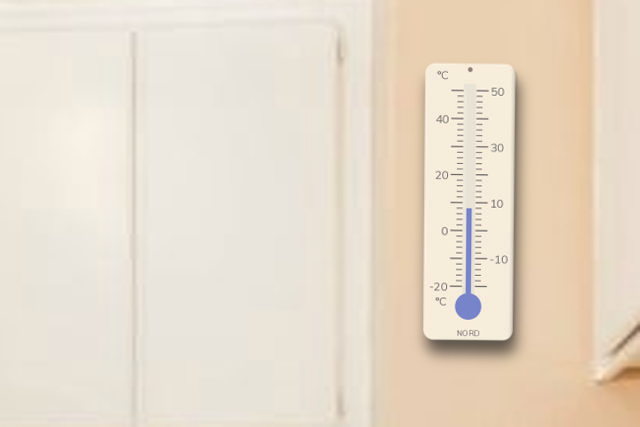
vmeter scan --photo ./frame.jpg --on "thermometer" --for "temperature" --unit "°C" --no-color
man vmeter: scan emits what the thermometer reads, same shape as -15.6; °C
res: 8; °C
